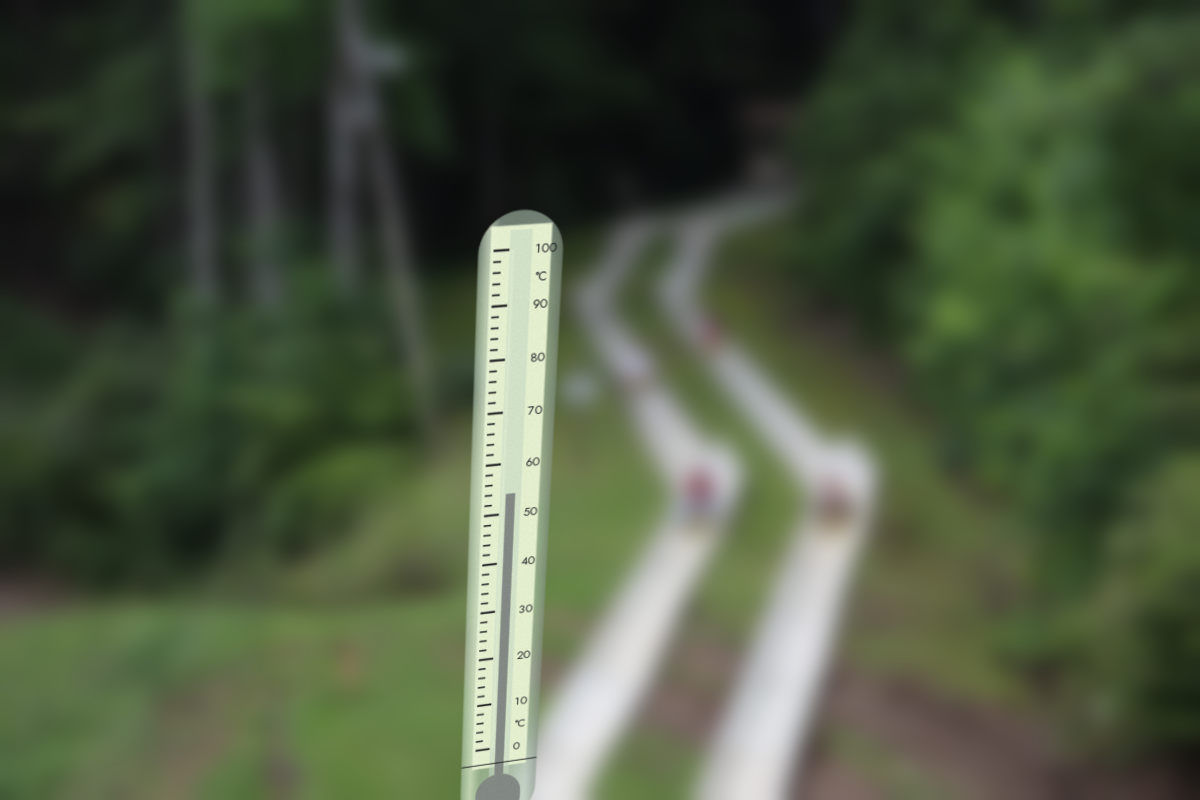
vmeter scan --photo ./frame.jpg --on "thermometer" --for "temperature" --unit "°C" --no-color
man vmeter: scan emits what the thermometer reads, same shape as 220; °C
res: 54; °C
